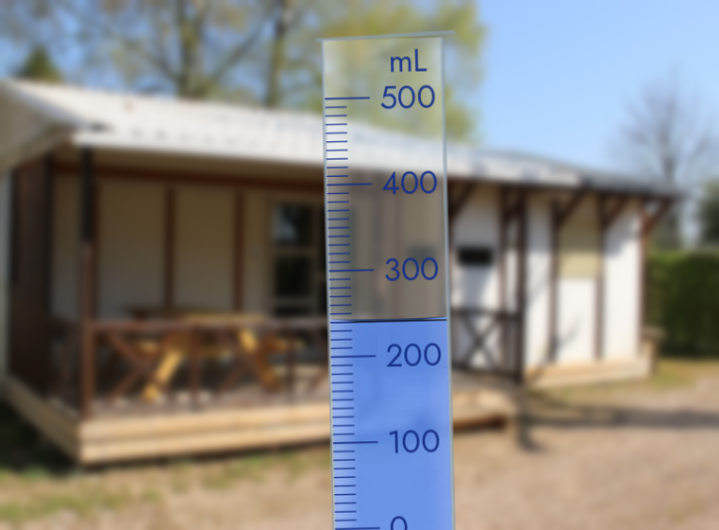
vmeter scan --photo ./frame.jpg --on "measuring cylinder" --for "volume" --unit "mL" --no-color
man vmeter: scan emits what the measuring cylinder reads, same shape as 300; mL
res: 240; mL
